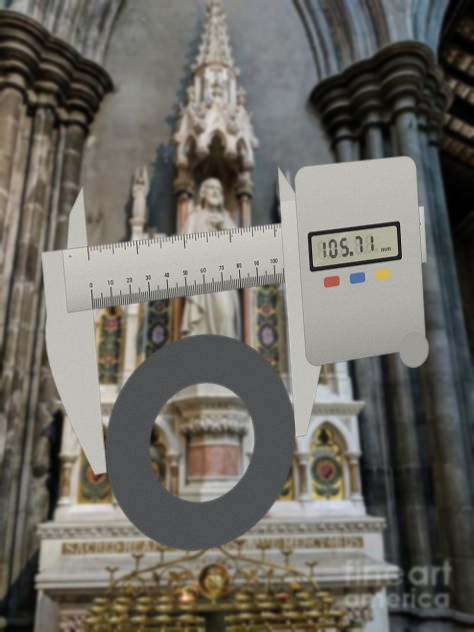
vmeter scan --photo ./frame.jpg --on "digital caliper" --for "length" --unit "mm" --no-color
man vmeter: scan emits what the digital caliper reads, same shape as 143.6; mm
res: 105.71; mm
